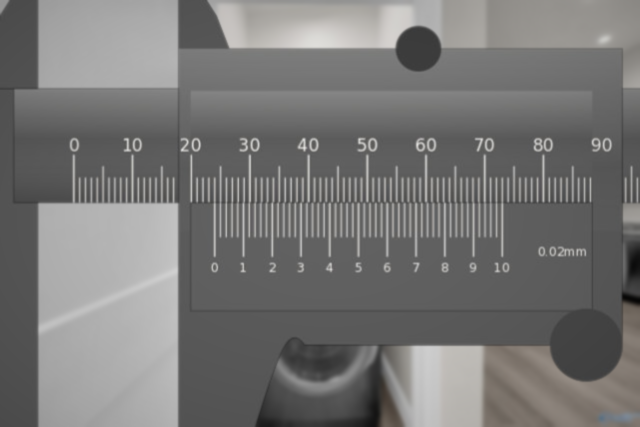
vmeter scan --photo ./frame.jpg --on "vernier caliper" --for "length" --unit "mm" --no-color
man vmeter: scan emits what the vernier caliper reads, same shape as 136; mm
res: 24.0; mm
